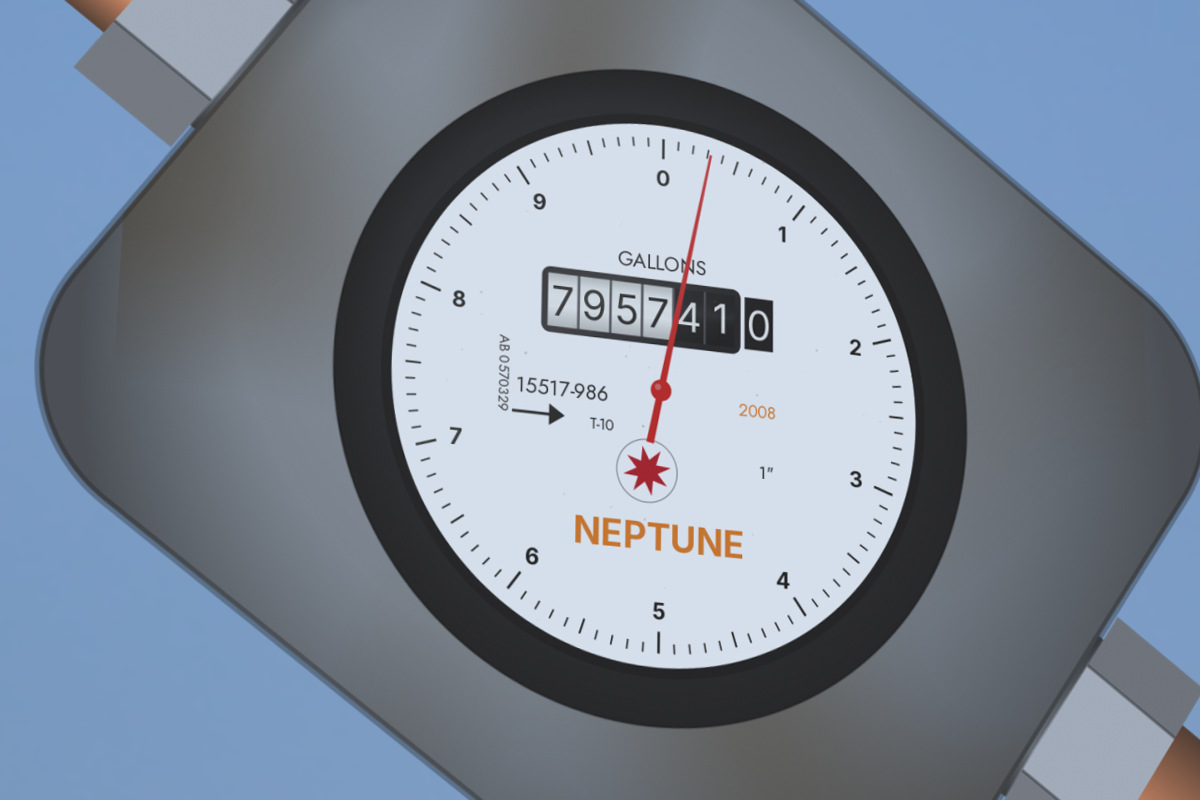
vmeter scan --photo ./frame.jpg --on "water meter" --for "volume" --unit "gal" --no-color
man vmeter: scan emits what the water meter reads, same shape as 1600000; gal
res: 7957410.3; gal
